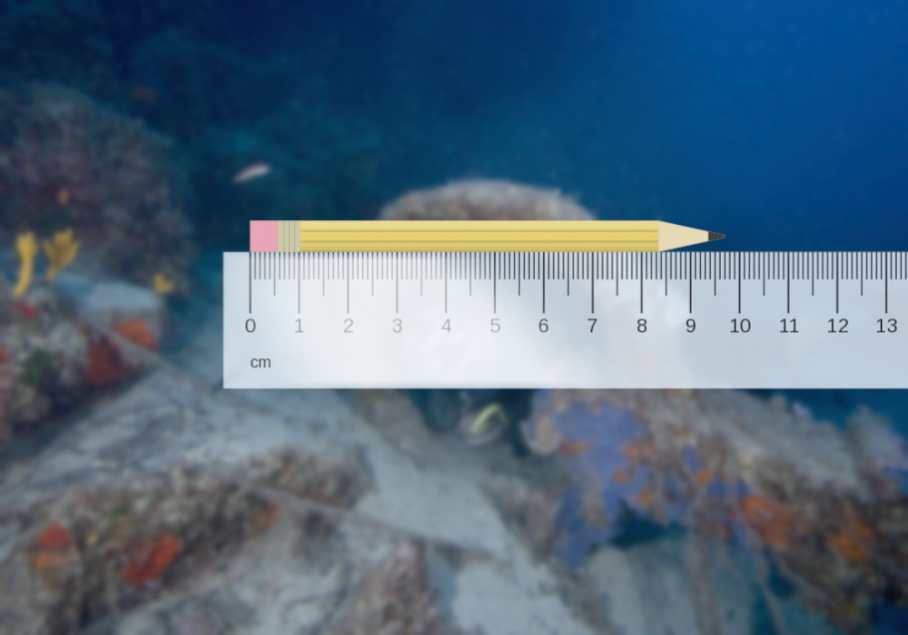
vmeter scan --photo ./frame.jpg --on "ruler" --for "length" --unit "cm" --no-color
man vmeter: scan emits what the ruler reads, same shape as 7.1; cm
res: 9.7; cm
